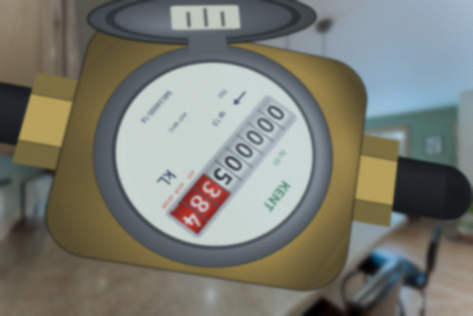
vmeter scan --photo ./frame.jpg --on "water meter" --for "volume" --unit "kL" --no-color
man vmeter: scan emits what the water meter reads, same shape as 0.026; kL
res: 5.384; kL
